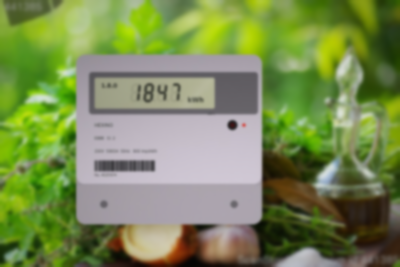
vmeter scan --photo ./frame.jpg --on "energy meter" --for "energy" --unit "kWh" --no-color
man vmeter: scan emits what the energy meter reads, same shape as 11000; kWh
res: 1847; kWh
